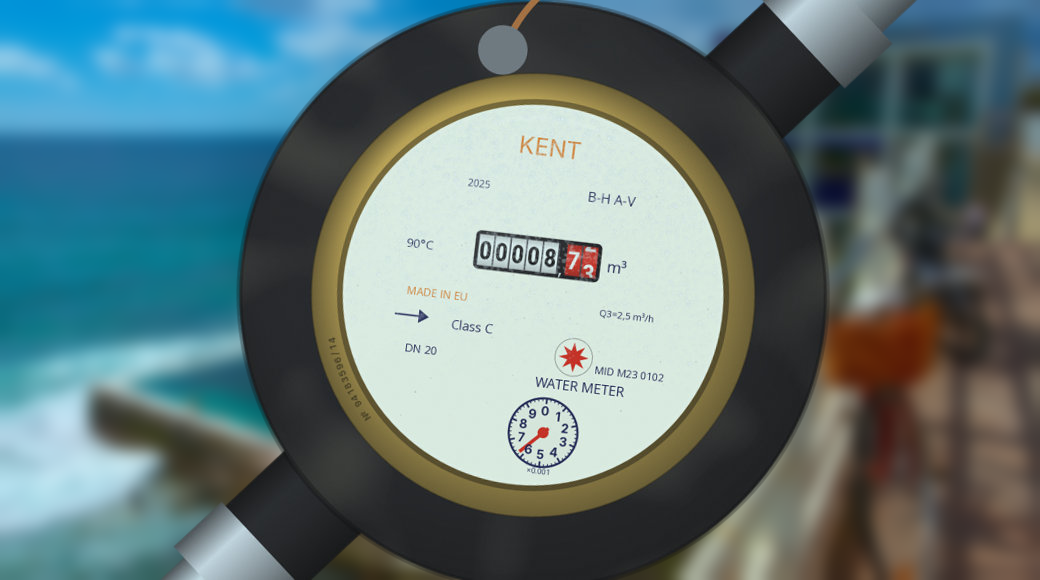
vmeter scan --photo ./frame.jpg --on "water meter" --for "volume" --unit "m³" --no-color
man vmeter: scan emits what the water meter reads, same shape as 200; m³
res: 8.726; m³
